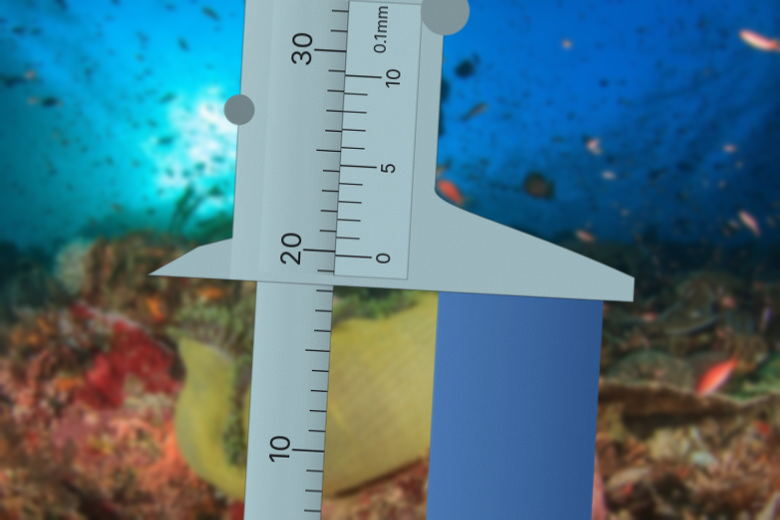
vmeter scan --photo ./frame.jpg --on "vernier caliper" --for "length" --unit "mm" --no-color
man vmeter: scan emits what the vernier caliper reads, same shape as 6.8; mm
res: 19.8; mm
